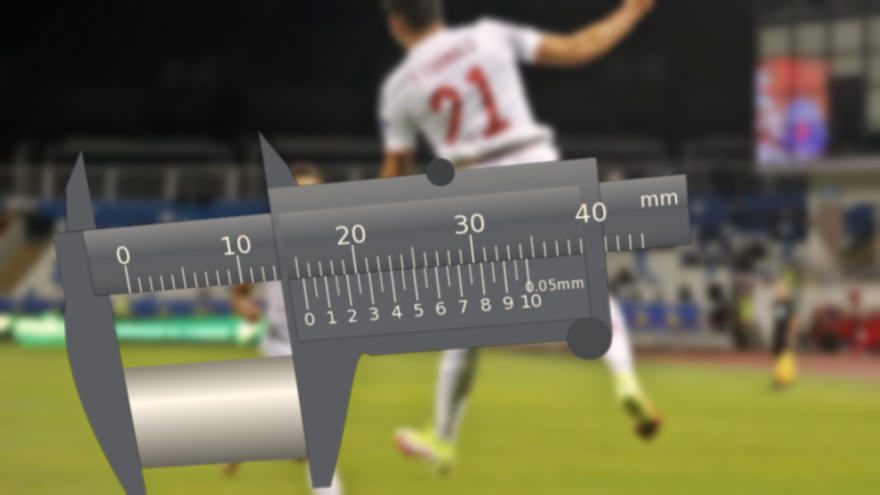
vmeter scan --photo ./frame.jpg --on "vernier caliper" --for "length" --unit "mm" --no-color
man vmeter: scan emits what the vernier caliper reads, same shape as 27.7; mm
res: 15.4; mm
